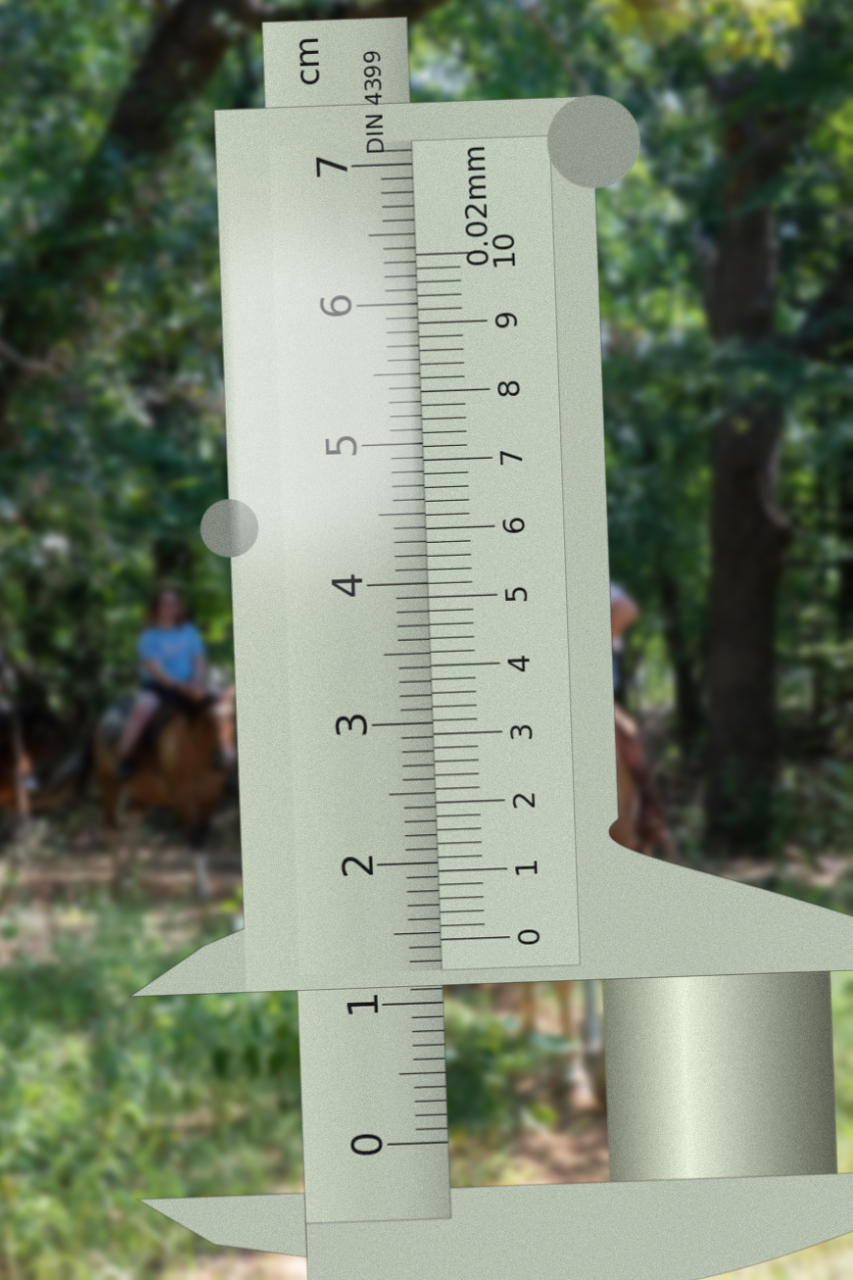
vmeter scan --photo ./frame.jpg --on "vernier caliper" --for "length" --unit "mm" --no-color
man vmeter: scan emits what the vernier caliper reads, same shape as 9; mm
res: 14.5; mm
